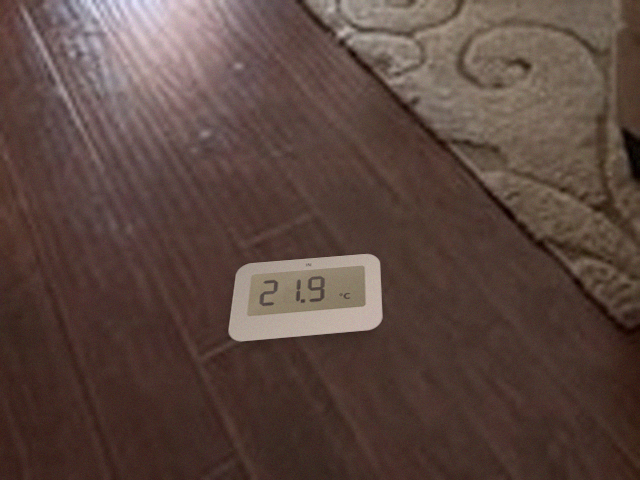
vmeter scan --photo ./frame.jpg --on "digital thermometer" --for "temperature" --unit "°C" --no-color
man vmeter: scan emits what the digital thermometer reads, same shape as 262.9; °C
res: 21.9; °C
